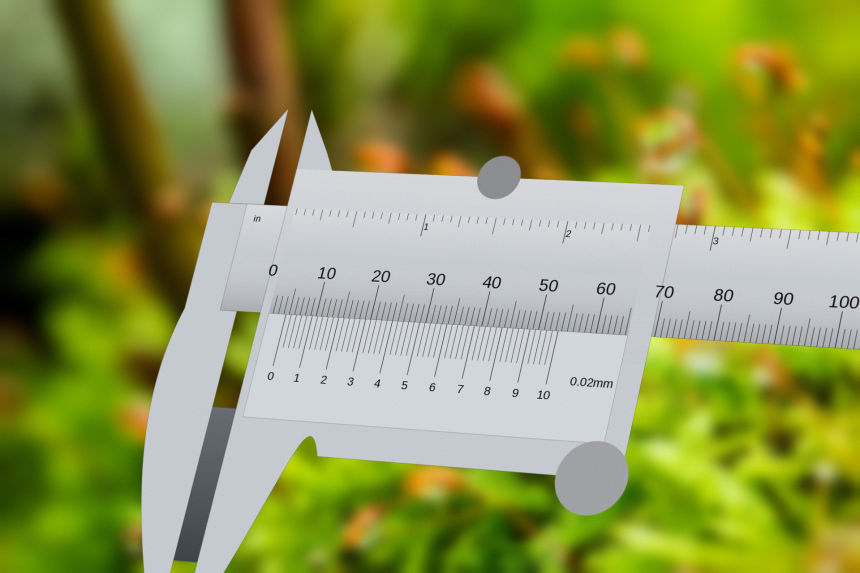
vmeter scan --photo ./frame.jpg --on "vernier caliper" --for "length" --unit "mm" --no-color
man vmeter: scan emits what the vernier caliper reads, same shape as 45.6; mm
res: 4.4; mm
